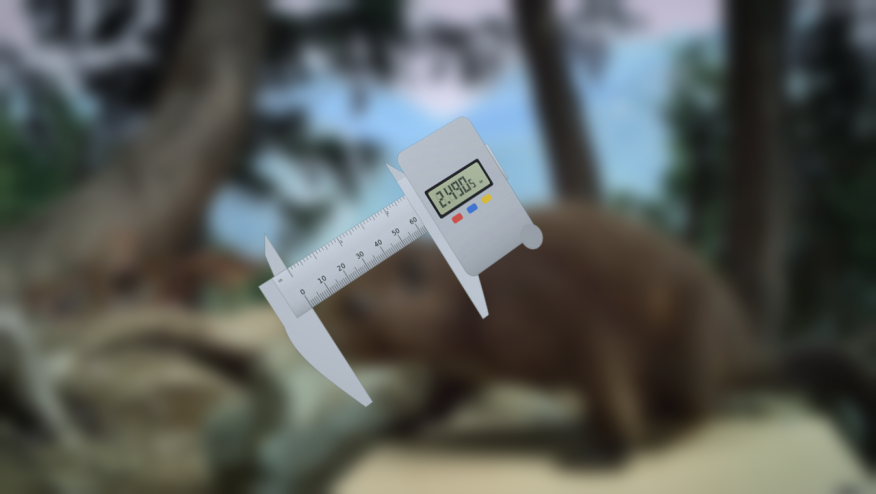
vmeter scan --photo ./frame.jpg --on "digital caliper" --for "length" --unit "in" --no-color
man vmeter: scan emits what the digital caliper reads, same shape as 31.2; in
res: 2.4905; in
